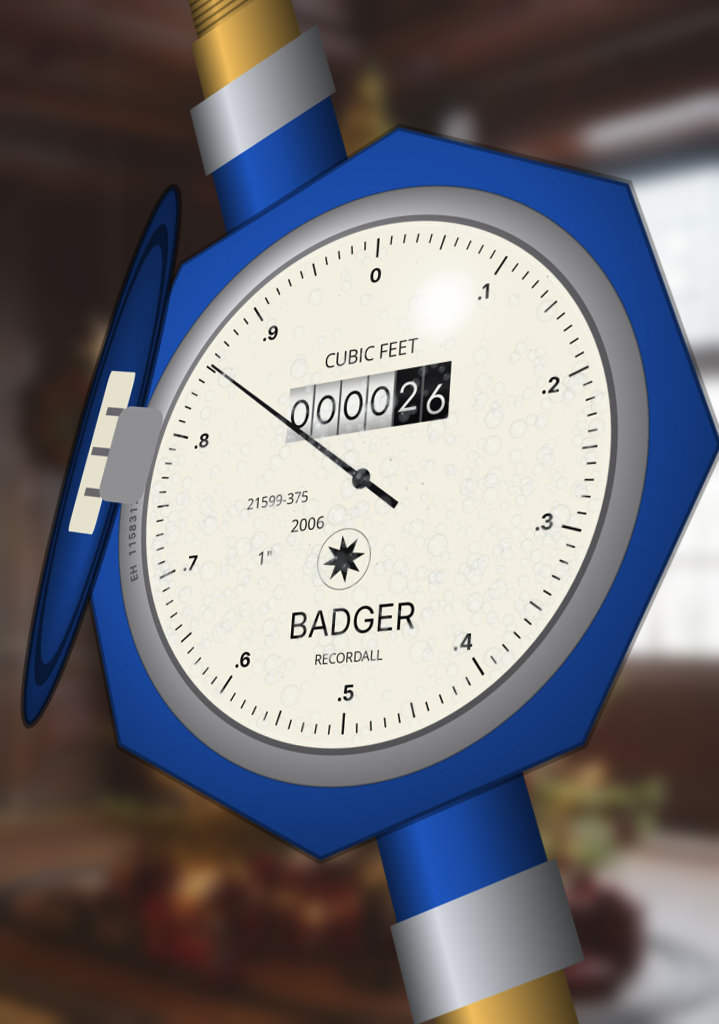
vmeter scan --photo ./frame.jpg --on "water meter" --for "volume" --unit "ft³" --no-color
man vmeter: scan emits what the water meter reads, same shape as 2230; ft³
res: 25.85; ft³
